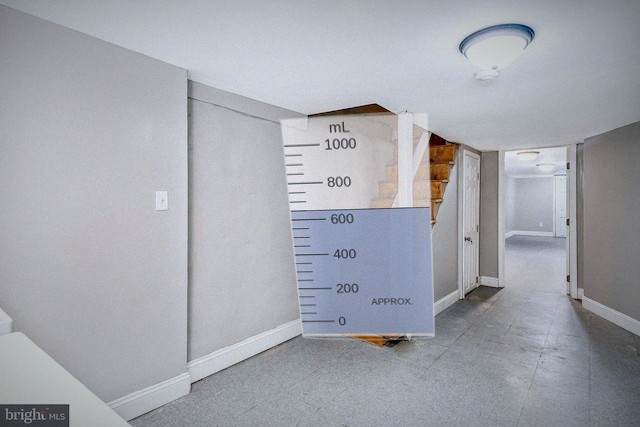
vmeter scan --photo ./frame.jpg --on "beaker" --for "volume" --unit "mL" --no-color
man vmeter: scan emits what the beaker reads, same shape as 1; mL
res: 650; mL
